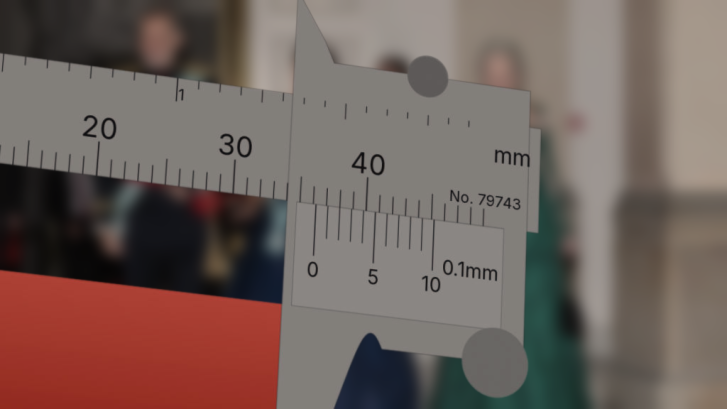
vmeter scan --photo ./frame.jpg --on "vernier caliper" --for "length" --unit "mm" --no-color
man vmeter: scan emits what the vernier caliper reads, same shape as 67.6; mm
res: 36.2; mm
